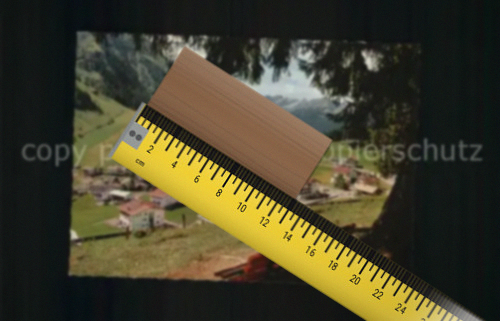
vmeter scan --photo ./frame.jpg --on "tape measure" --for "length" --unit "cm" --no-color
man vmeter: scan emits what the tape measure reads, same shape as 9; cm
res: 13; cm
